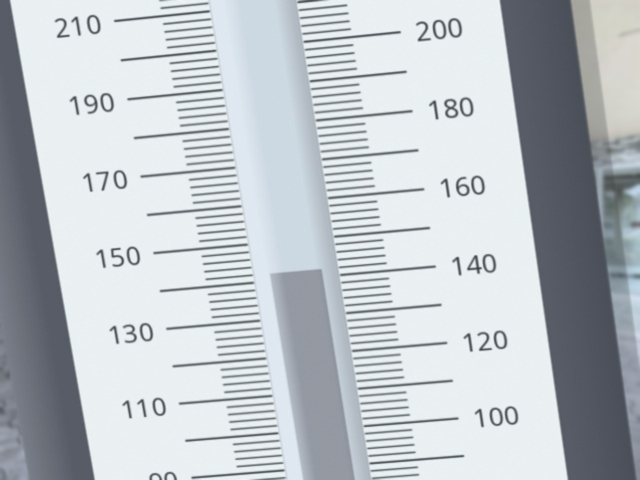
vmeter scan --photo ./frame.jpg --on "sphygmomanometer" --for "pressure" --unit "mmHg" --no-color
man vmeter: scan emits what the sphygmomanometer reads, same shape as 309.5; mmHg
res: 142; mmHg
